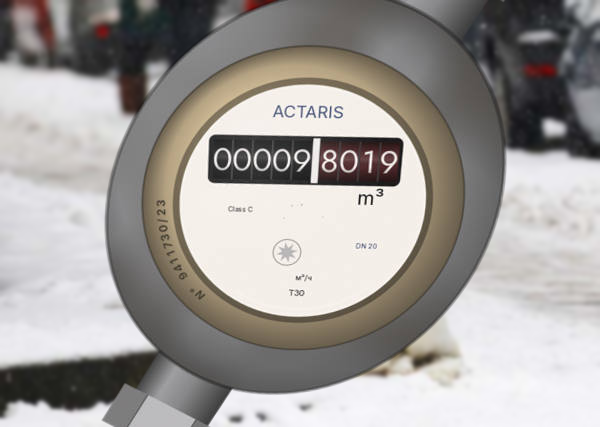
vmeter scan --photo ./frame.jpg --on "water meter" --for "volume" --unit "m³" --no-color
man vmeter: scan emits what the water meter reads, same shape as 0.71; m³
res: 9.8019; m³
